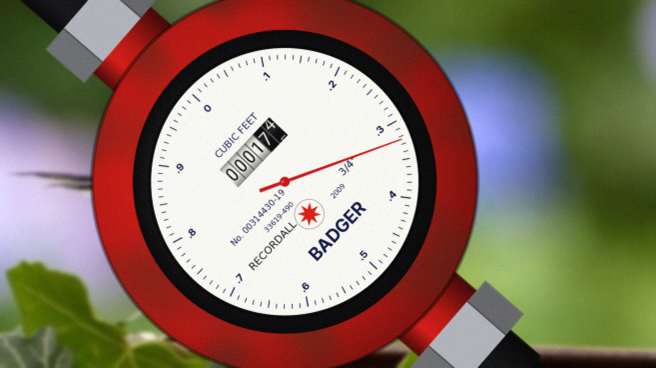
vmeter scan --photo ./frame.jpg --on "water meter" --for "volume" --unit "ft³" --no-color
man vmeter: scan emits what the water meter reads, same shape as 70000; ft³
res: 174.32; ft³
